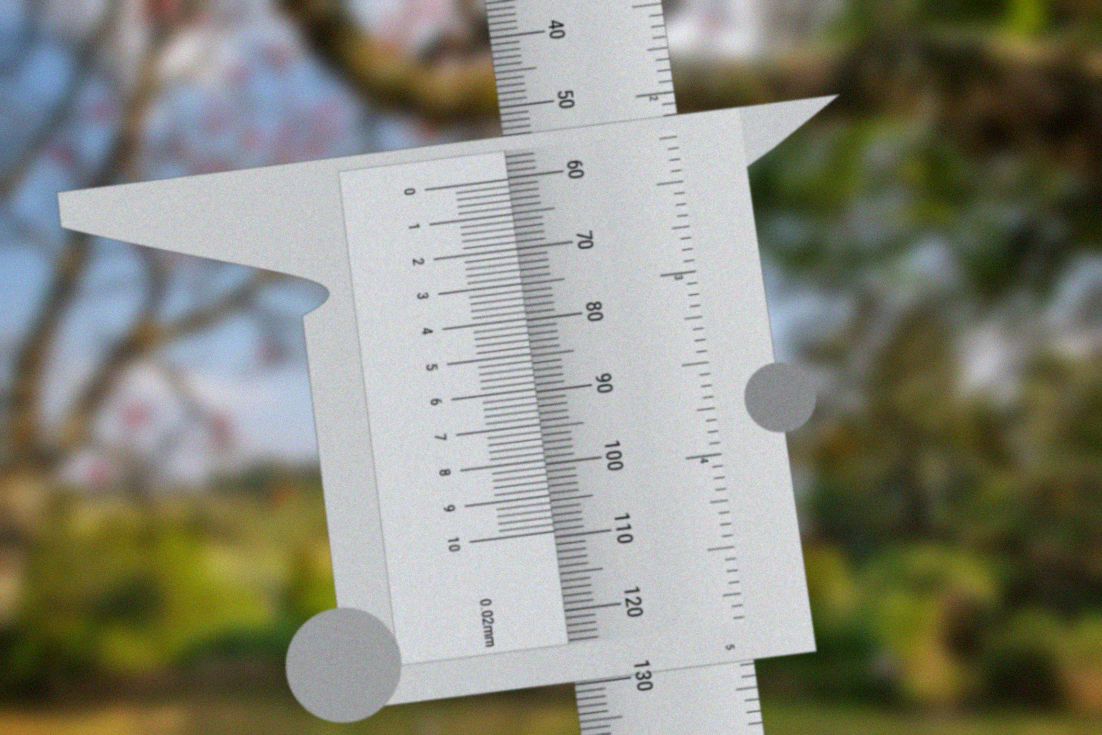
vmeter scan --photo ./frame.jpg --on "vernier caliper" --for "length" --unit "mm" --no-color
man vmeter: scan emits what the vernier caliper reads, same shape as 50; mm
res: 60.2; mm
